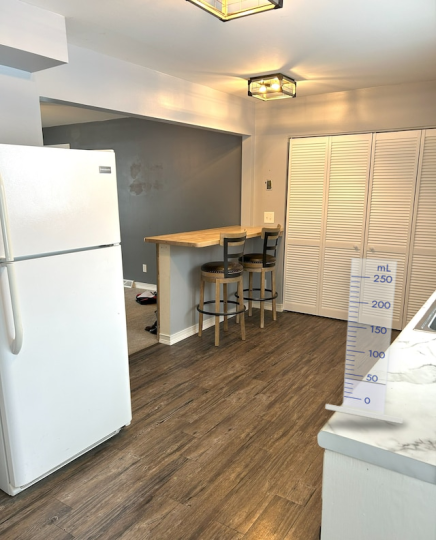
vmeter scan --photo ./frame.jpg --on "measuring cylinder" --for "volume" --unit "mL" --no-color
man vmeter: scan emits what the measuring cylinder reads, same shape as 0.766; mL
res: 40; mL
